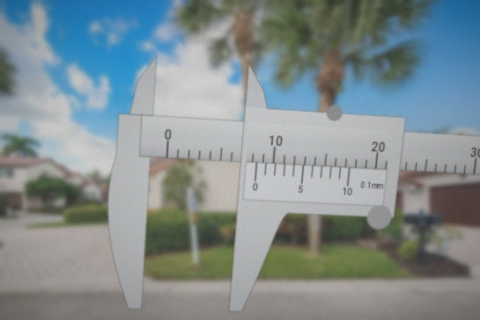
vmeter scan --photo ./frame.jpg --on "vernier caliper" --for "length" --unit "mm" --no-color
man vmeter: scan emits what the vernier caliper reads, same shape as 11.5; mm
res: 8.4; mm
